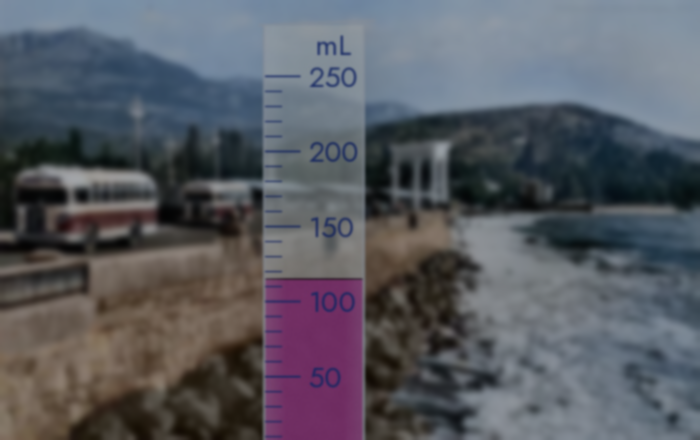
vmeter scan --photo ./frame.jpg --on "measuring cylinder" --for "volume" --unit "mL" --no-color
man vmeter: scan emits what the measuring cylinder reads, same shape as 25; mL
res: 115; mL
